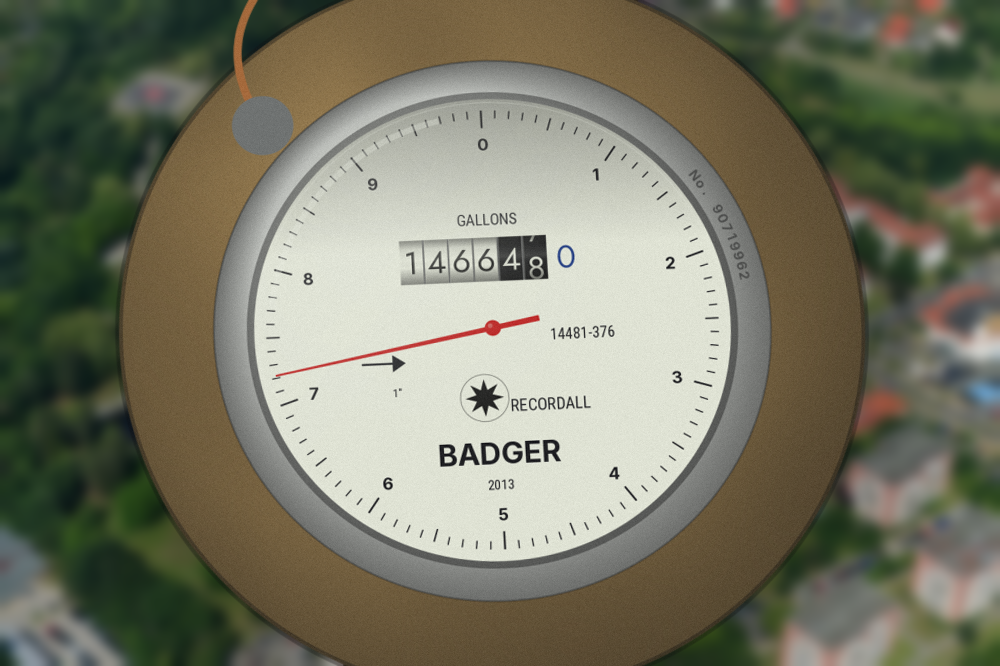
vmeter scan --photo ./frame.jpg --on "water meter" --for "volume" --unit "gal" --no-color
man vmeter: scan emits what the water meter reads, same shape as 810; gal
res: 1466477.2; gal
